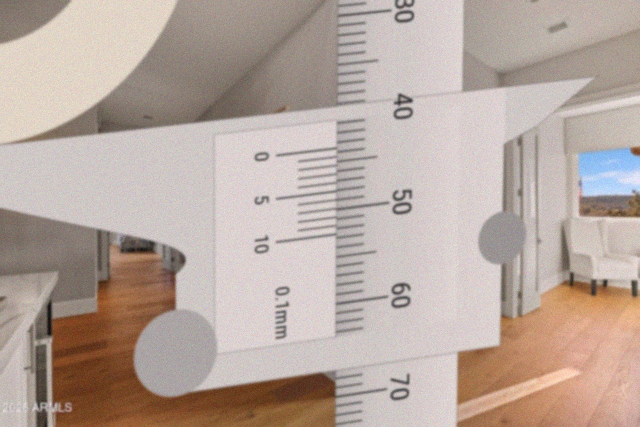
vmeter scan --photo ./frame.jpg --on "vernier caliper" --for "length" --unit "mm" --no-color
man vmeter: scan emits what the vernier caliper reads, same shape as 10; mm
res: 43.6; mm
